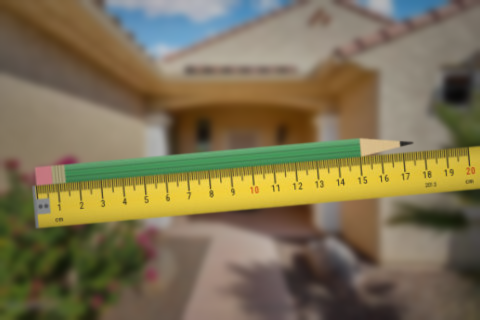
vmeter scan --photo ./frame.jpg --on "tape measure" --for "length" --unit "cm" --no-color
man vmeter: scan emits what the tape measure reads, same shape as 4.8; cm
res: 17.5; cm
